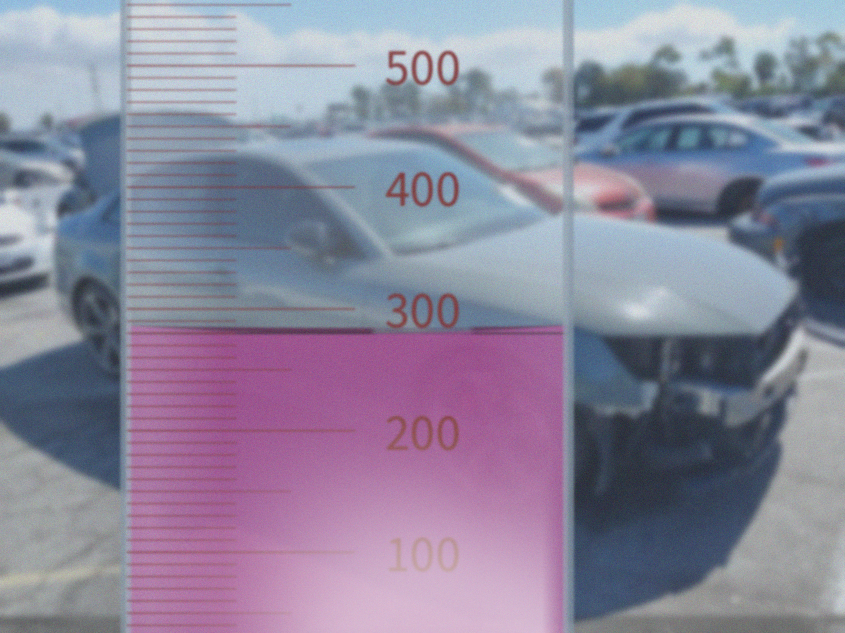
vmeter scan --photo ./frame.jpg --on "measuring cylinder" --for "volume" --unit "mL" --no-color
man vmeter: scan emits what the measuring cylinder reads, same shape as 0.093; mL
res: 280; mL
